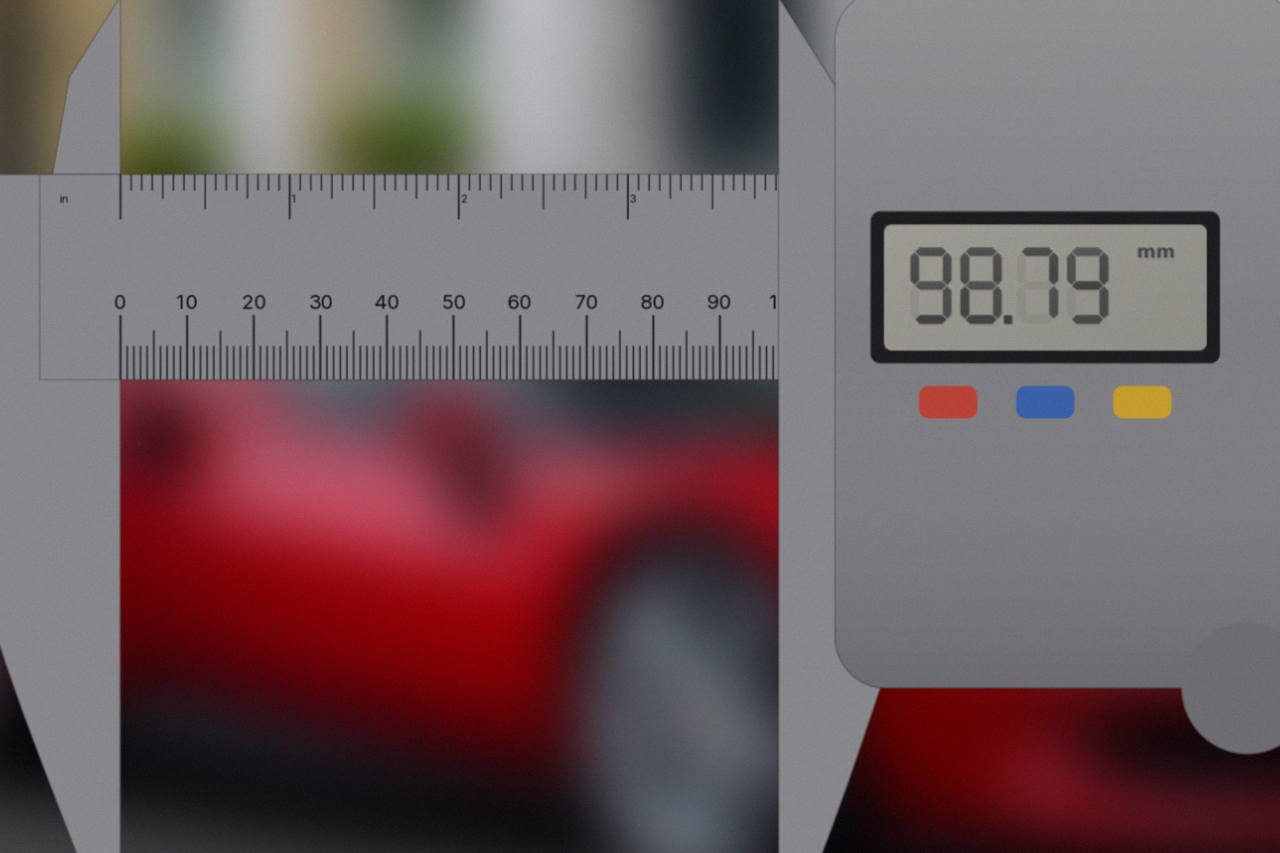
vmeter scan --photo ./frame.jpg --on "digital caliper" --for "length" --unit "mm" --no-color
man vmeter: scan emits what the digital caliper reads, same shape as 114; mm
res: 98.79; mm
